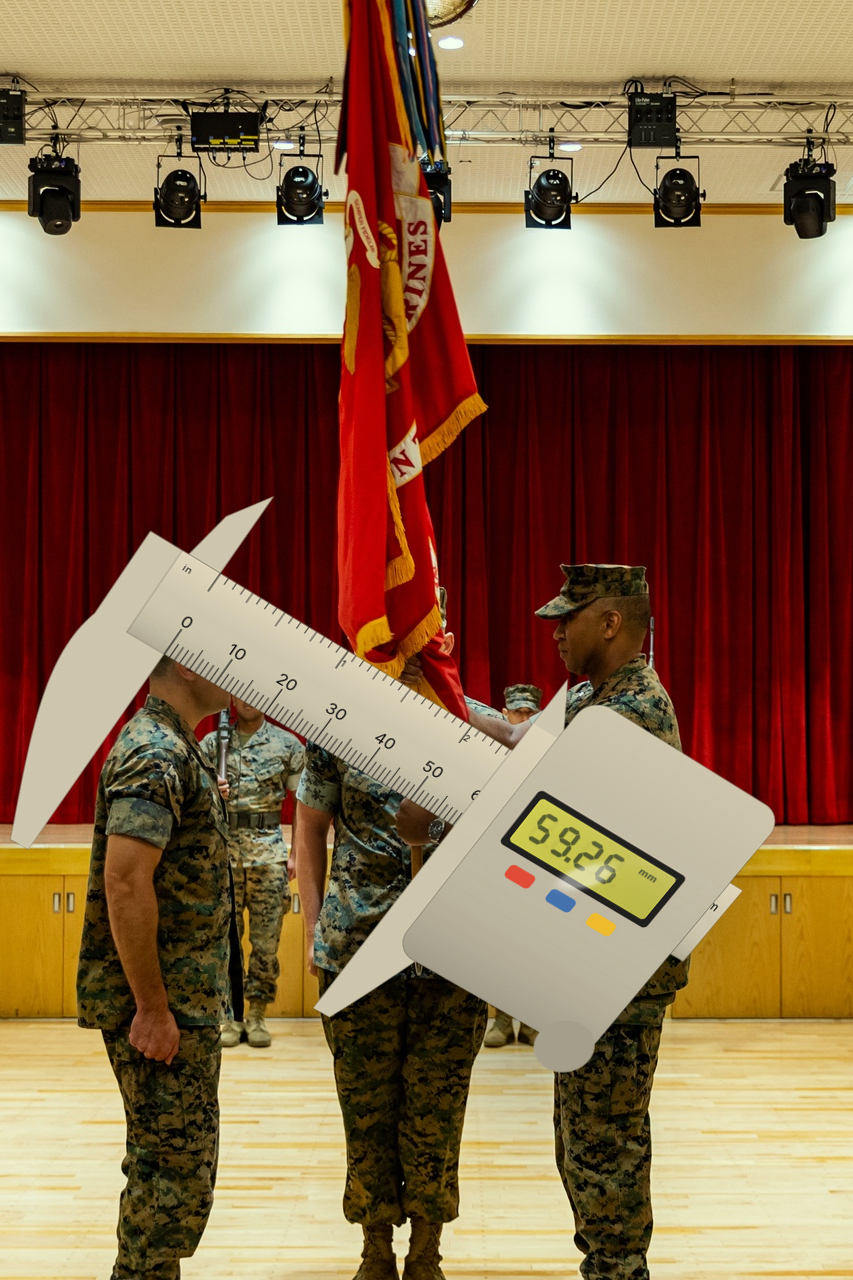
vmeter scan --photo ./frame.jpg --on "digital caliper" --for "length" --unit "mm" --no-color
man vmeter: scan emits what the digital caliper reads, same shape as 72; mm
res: 59.26; mm
